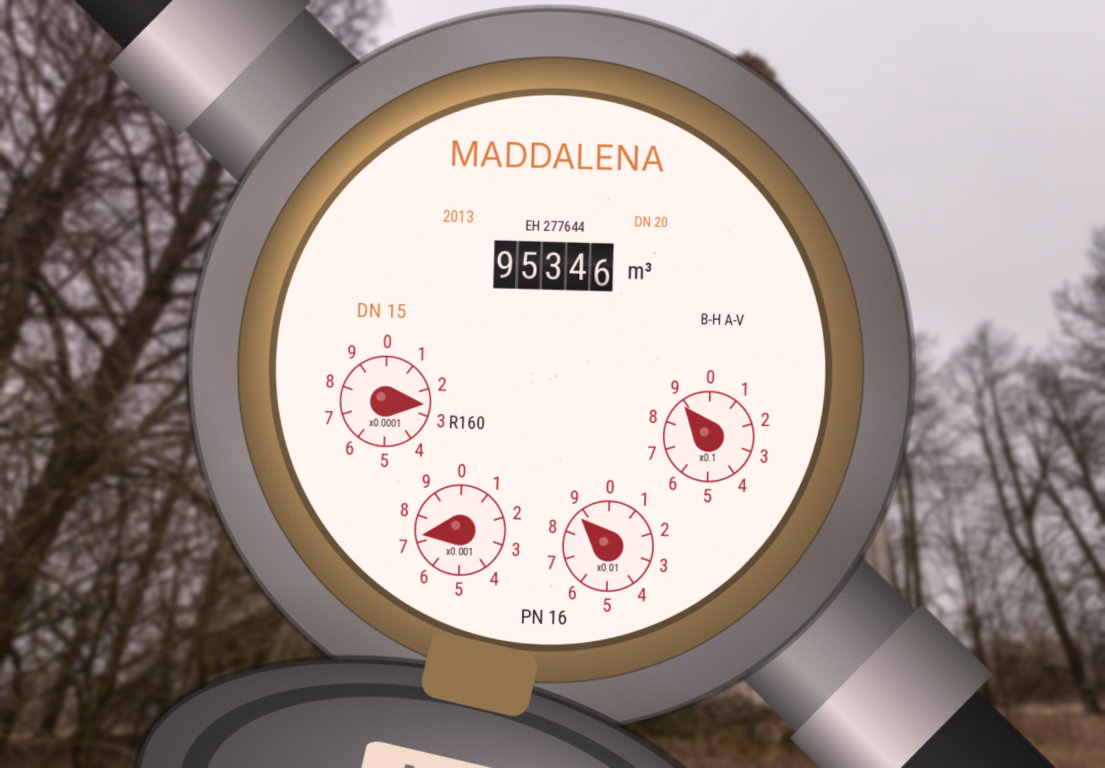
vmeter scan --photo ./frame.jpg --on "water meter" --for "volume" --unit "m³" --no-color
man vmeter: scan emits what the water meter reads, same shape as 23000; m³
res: 95345.8872; m³
